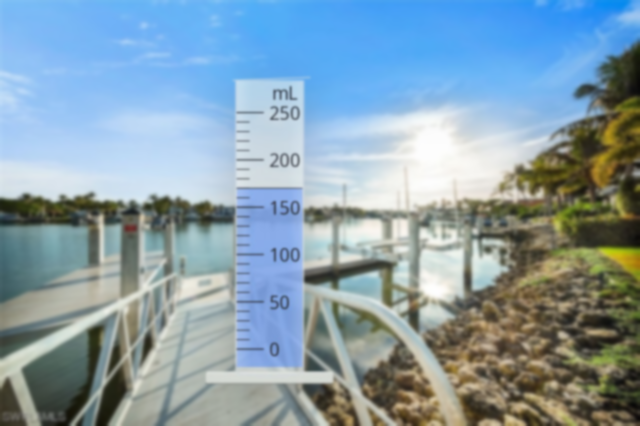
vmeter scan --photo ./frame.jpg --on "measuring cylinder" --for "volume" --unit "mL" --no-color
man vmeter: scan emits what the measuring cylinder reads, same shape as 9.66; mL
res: 170; mL
